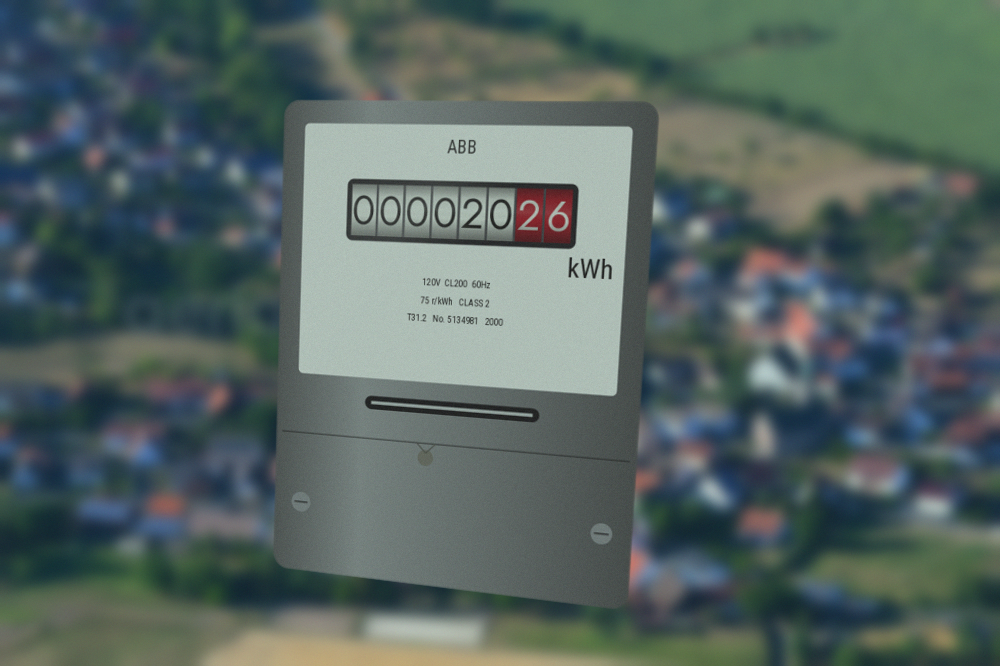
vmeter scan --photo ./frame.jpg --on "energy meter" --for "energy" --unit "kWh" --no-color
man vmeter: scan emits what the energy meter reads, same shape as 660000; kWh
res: 20.26; kWh
